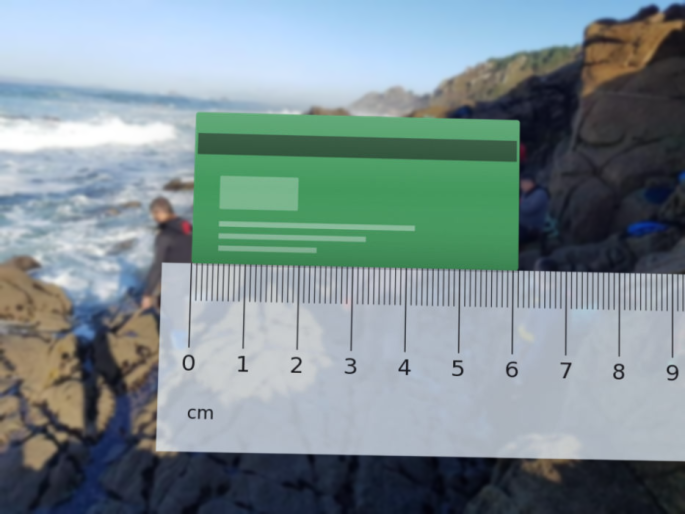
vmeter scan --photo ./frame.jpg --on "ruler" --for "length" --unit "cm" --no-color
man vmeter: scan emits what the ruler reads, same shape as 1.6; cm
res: 6.1; cm
